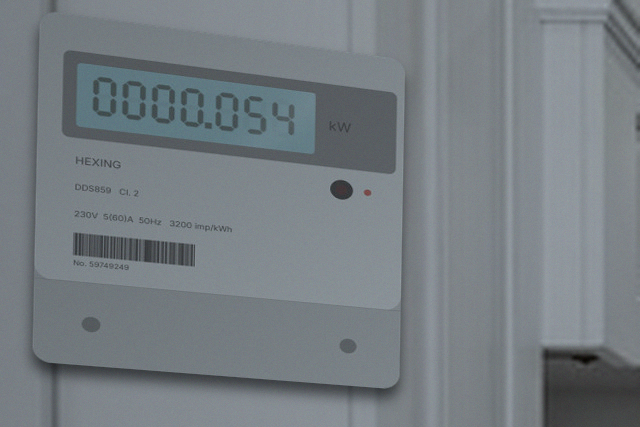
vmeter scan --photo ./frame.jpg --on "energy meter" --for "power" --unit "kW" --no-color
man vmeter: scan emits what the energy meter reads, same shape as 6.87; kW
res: 0.054; kW
